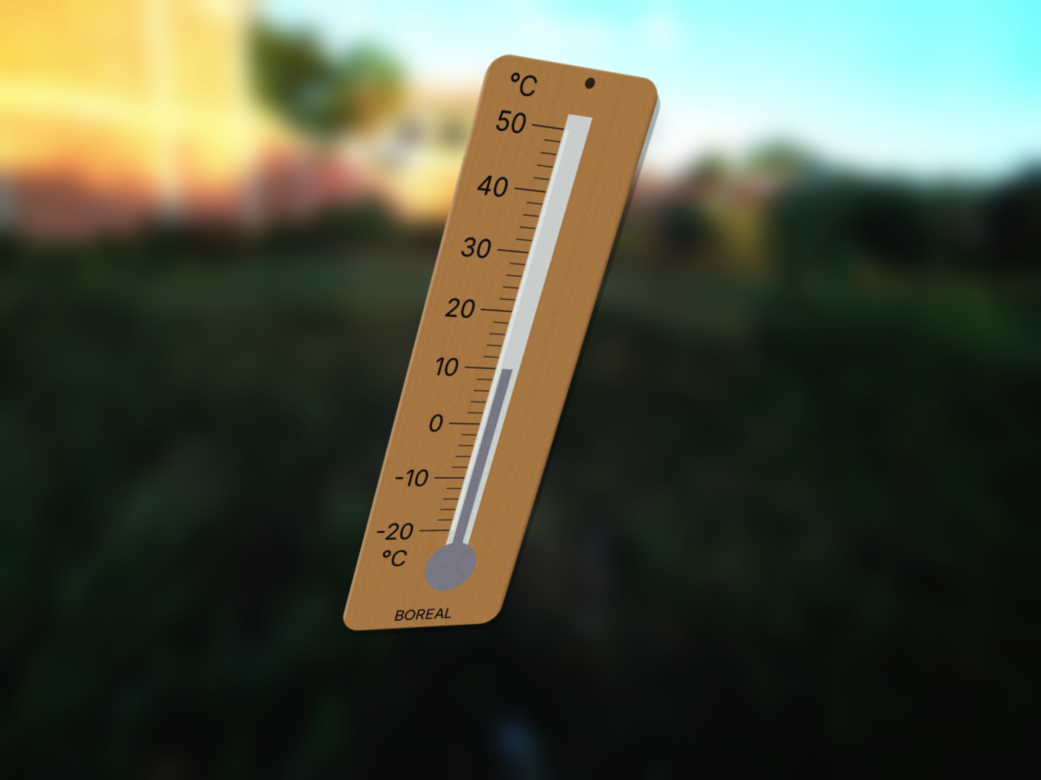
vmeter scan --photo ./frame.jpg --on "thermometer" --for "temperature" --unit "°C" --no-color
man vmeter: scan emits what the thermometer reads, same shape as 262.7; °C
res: 10; °C
